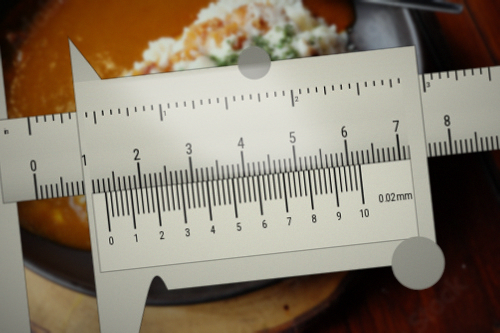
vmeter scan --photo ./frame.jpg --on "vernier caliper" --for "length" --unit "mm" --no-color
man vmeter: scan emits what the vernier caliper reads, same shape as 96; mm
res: 13.2; mm
